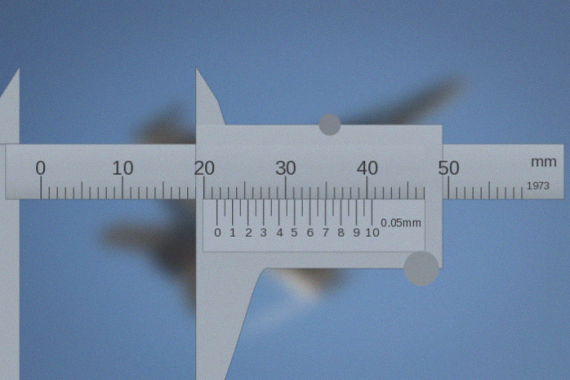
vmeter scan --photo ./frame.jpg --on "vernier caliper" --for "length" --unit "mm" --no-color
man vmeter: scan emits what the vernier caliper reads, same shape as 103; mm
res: 21.6; mm
